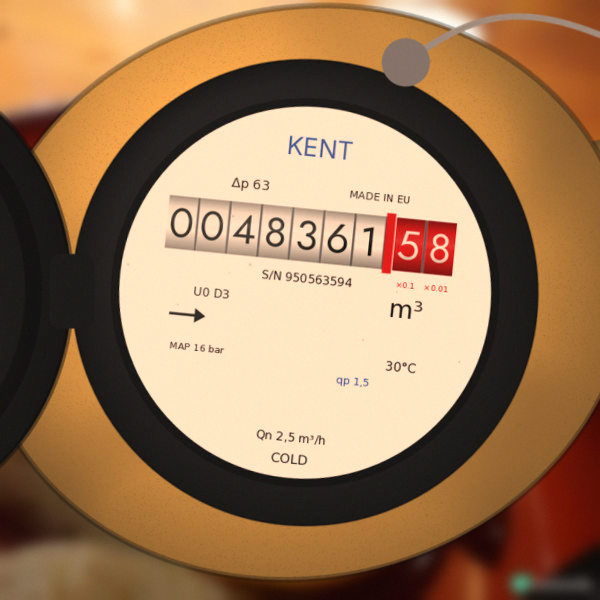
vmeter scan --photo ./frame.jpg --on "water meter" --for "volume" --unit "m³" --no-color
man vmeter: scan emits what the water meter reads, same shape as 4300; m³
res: 48361.58; m³
